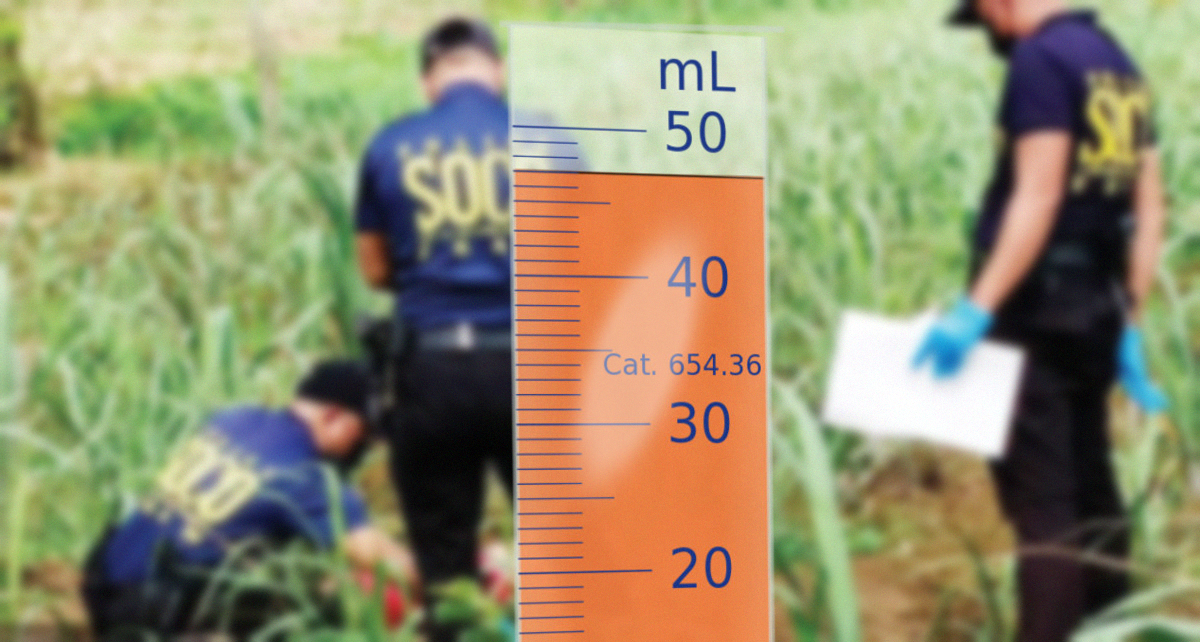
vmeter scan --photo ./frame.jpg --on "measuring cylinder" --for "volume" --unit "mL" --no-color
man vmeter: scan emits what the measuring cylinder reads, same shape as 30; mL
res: 47; mL
